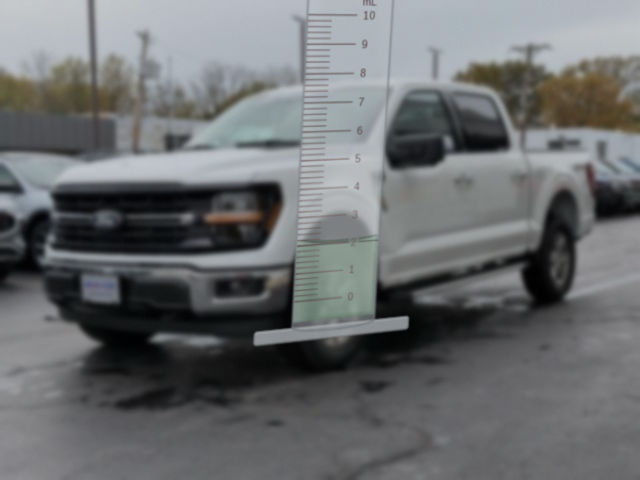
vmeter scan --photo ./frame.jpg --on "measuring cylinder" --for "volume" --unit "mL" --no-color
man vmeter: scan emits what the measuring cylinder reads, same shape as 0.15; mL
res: 2; mL
